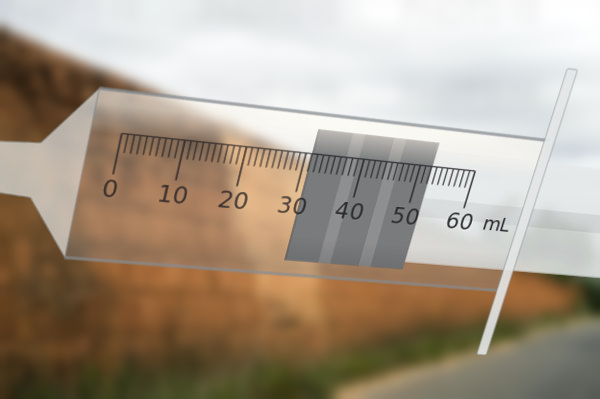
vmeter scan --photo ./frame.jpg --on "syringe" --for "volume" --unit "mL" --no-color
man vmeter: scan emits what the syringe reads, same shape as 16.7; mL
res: 31; mL
